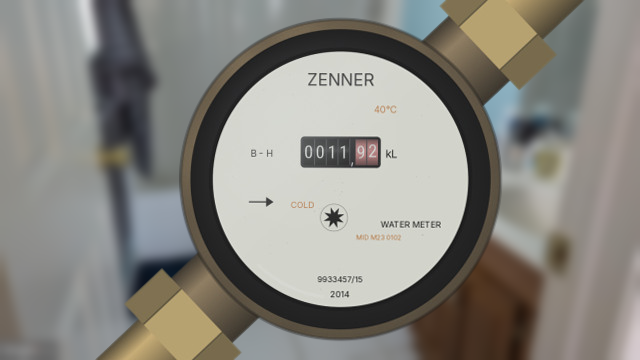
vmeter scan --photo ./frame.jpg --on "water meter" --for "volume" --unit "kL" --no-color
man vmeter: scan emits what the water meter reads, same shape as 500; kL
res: 11.92; kL
